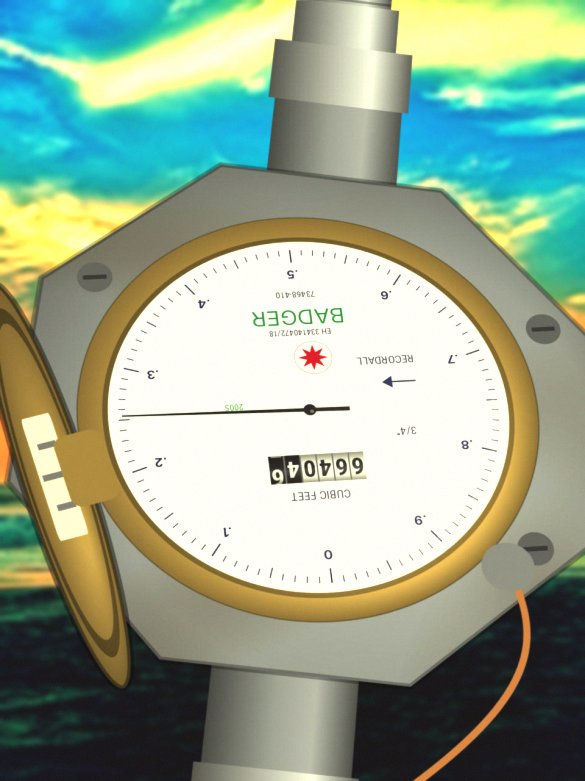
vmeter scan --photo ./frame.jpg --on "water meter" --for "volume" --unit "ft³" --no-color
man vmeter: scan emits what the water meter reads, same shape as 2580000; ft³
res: 664046.25; ft³
